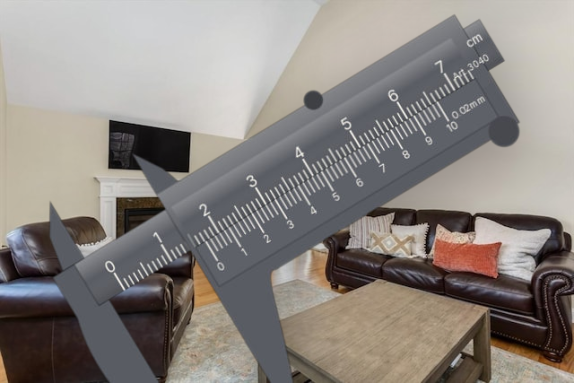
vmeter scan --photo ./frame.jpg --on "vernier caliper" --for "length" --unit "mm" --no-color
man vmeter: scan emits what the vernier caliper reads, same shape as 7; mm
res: 17.2; mm
